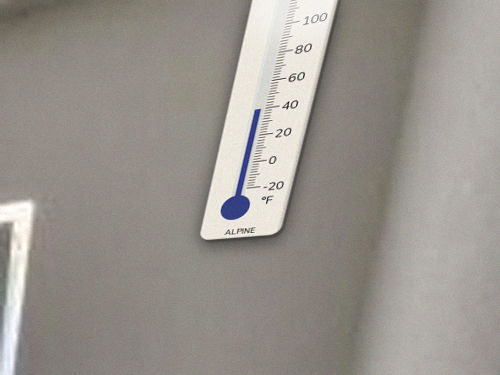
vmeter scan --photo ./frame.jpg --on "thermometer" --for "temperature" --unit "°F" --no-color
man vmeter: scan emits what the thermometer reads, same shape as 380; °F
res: 40; °F
